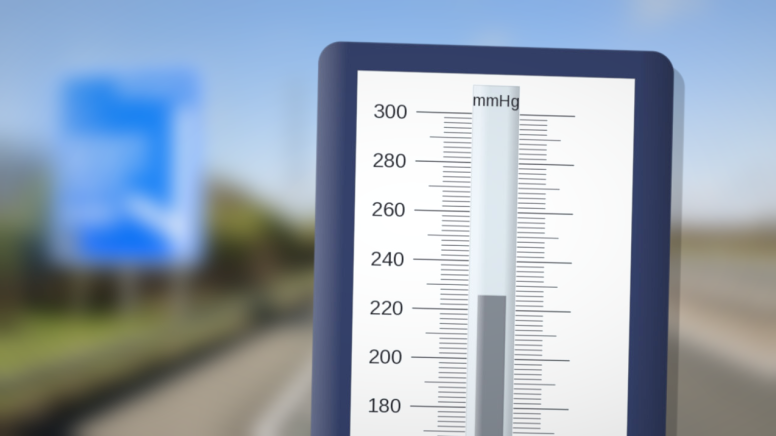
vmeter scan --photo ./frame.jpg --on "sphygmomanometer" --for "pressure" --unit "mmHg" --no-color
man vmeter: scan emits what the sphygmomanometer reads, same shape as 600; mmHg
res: 226; mmHg
